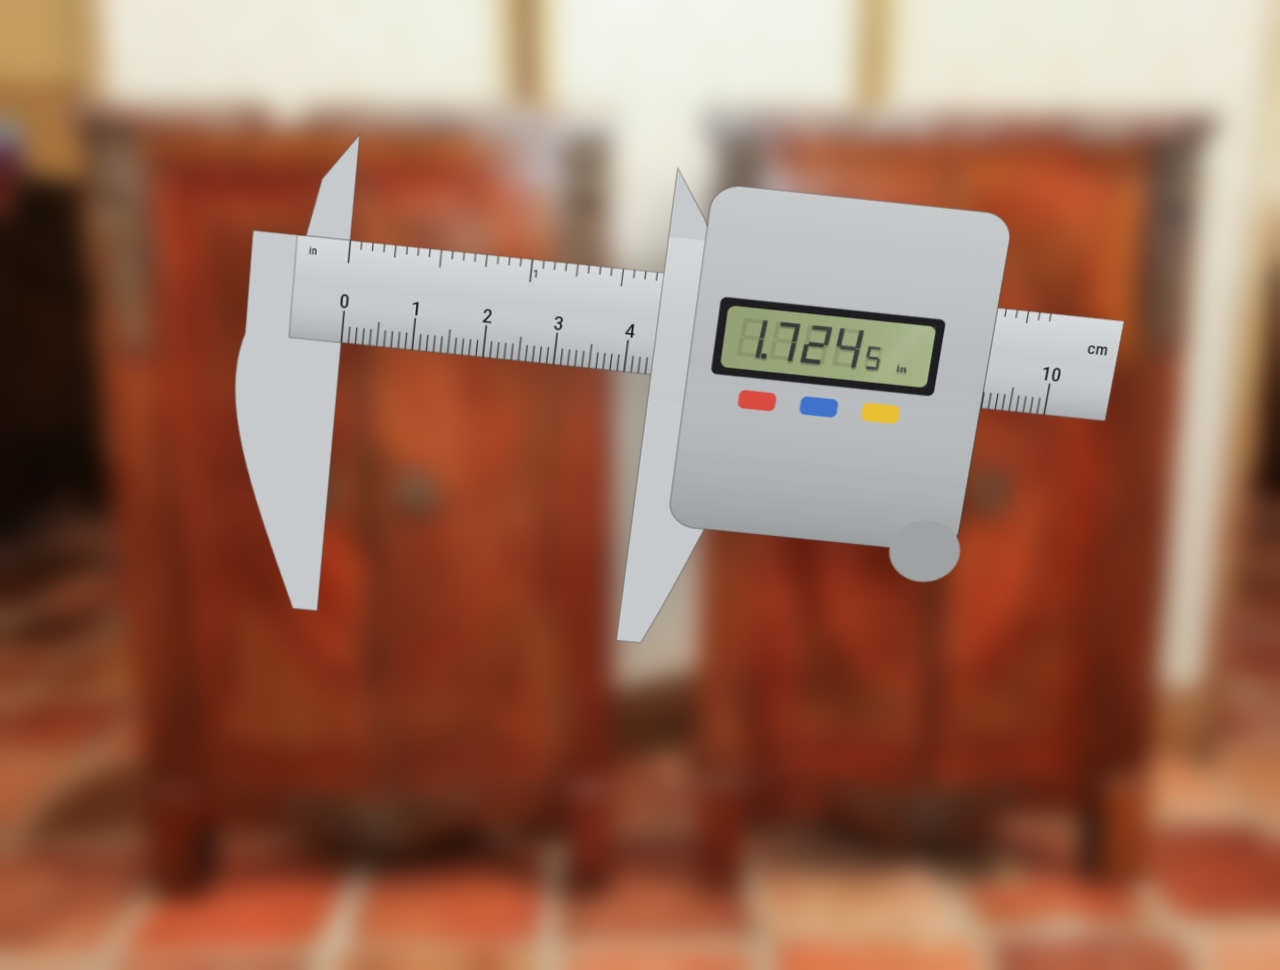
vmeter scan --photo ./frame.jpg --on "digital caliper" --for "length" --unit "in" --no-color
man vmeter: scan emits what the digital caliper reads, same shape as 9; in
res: 1.7245; in
